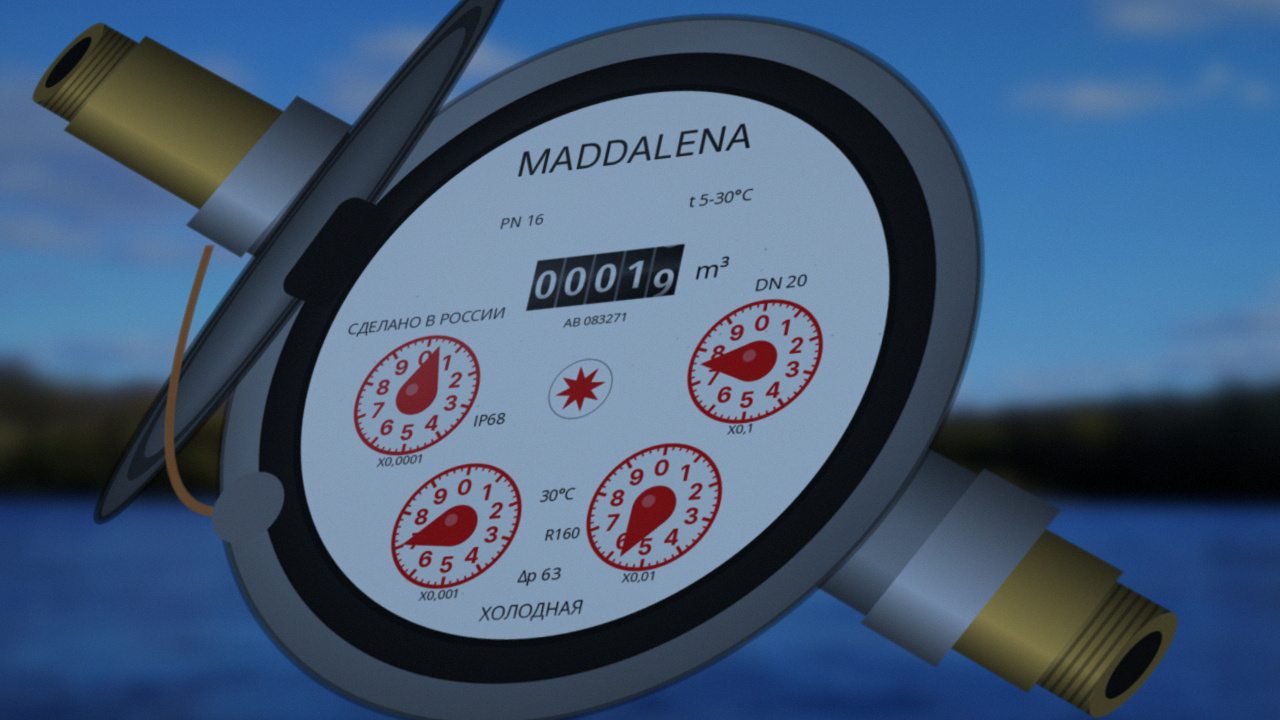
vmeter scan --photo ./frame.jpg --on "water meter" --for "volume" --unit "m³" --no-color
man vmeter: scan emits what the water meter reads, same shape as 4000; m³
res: 18.7570; m³
